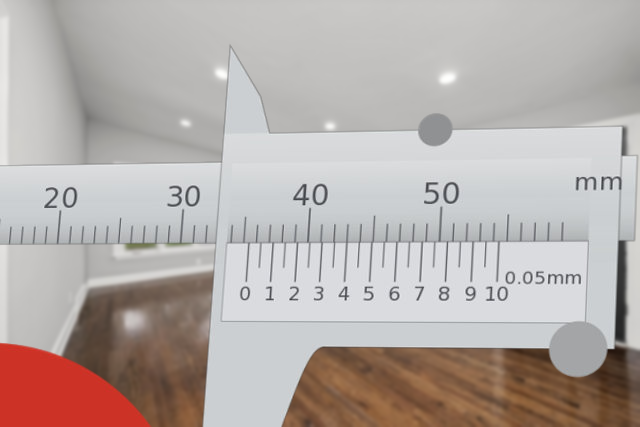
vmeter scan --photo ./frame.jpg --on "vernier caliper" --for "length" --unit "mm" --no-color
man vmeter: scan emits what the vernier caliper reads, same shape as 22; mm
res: 35.4; mm
